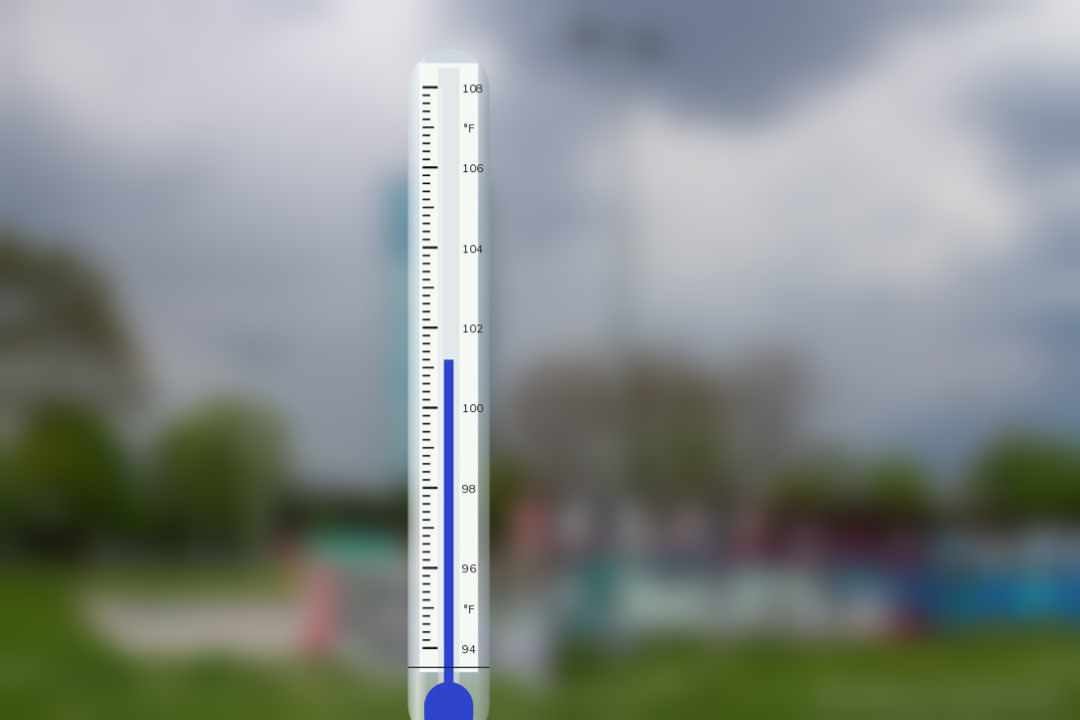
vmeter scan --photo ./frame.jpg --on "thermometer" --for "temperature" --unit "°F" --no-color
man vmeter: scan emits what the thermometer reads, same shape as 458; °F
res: 101.2; °F
